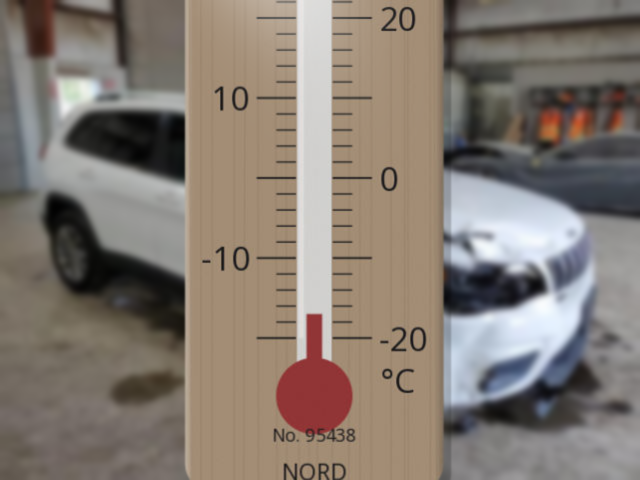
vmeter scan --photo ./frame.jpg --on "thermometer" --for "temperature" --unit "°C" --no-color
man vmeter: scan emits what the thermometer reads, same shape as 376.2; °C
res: -17; °C
